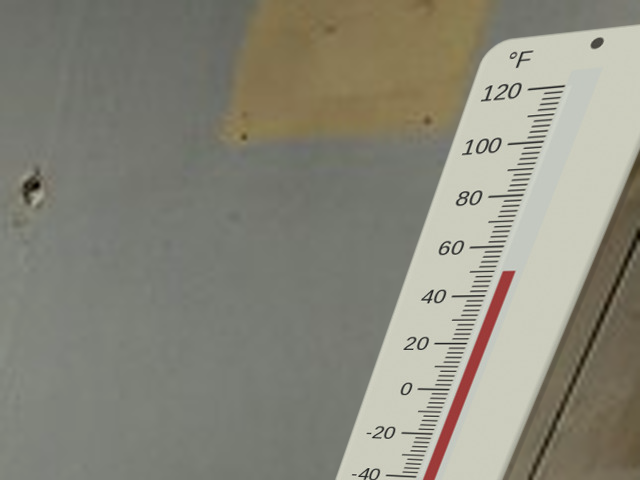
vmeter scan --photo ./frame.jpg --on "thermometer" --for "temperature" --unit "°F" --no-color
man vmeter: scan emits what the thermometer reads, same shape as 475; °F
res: 50; °F
